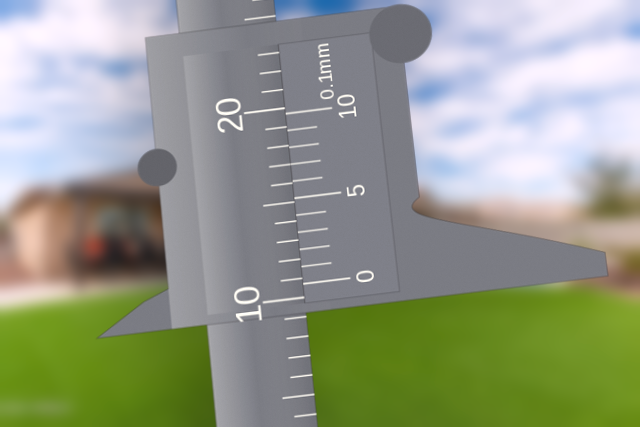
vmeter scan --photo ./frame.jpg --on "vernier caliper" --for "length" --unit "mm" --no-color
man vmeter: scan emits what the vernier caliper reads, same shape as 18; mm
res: 10.7; mm
